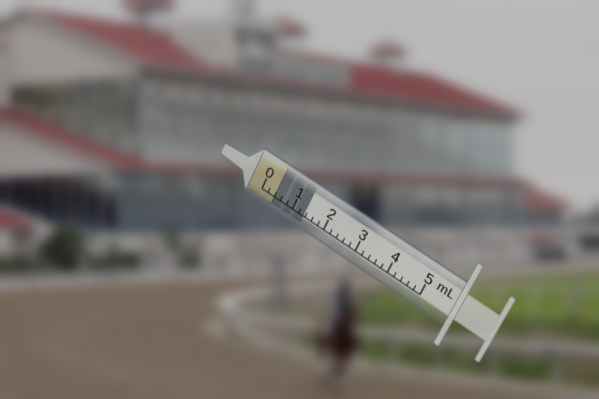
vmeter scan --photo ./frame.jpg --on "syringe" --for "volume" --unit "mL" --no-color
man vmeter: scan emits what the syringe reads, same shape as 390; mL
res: 0.4; mL
